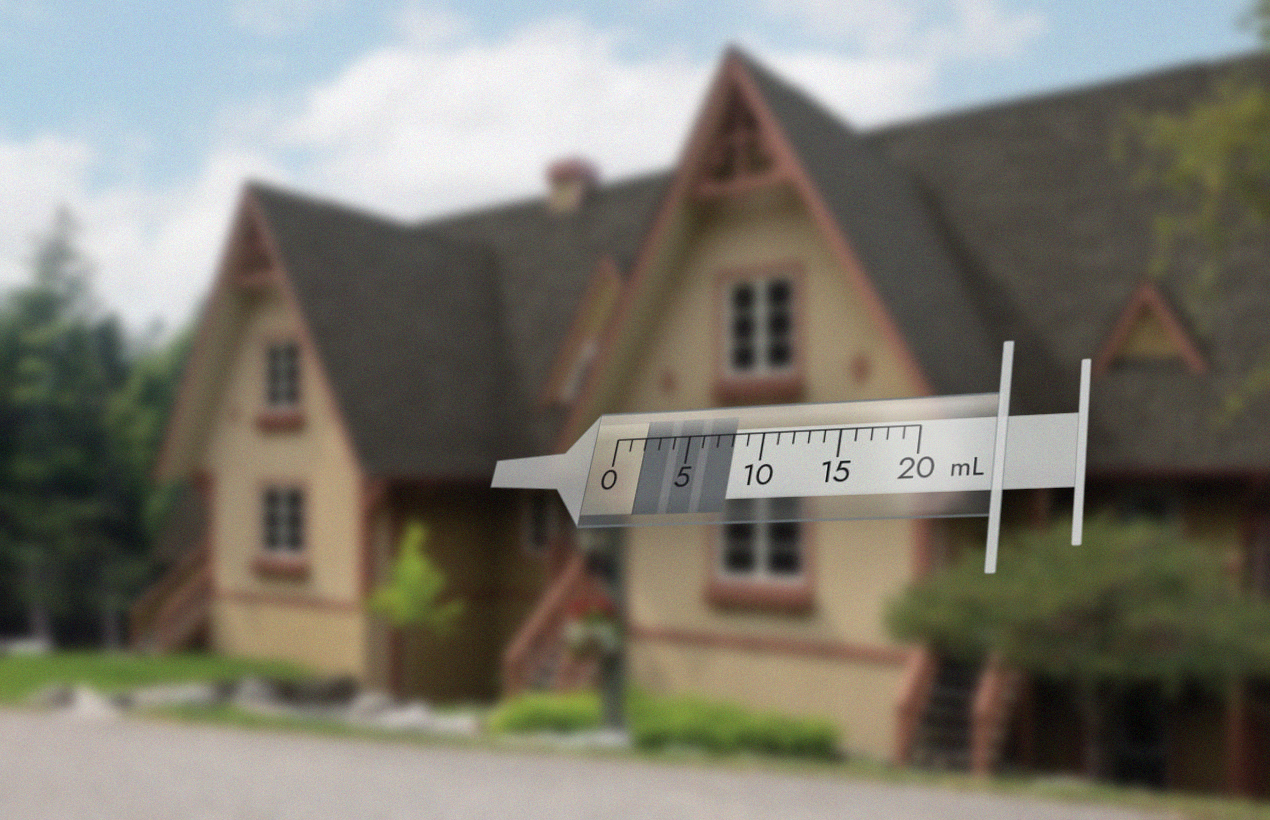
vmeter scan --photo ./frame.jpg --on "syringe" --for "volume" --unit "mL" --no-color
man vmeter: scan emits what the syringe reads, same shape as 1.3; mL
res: 2; mL
